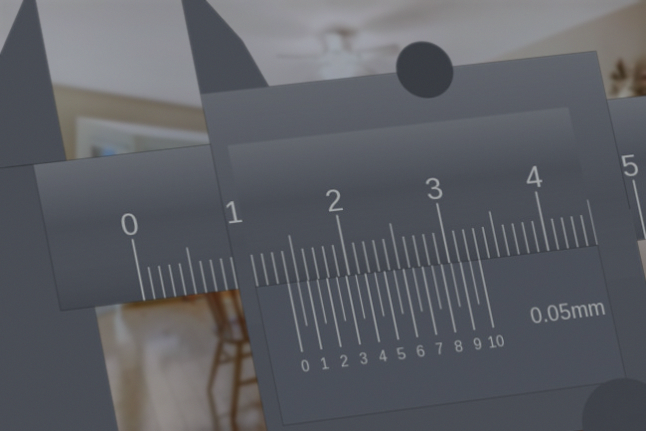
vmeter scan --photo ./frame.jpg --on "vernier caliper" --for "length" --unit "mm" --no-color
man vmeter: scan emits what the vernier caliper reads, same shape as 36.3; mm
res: 14.0; mm
